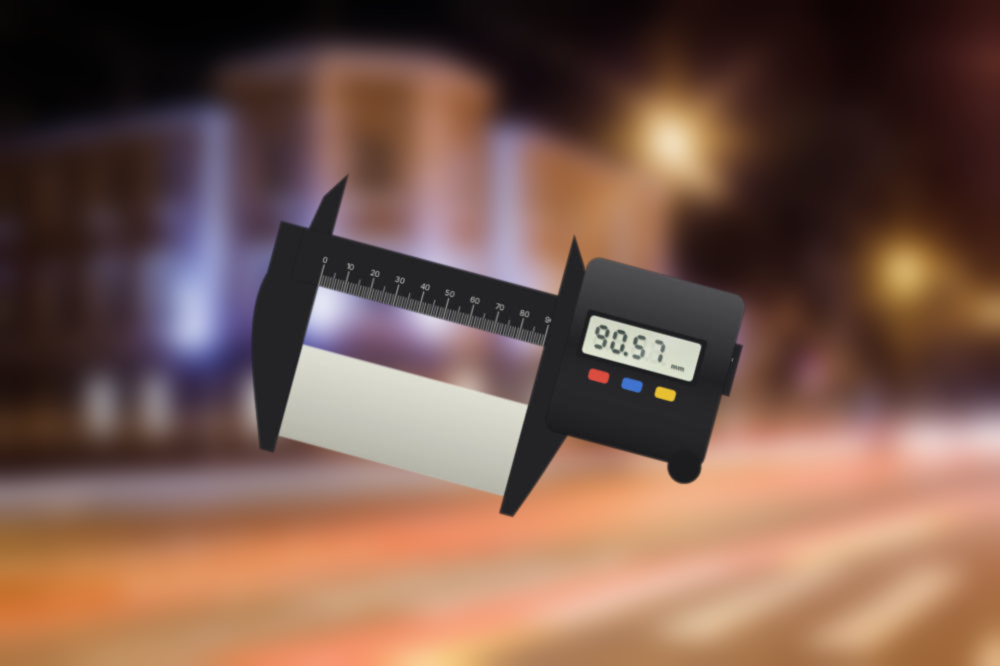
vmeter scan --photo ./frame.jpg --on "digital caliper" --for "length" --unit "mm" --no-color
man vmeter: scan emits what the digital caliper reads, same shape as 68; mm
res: 90.57; mm
